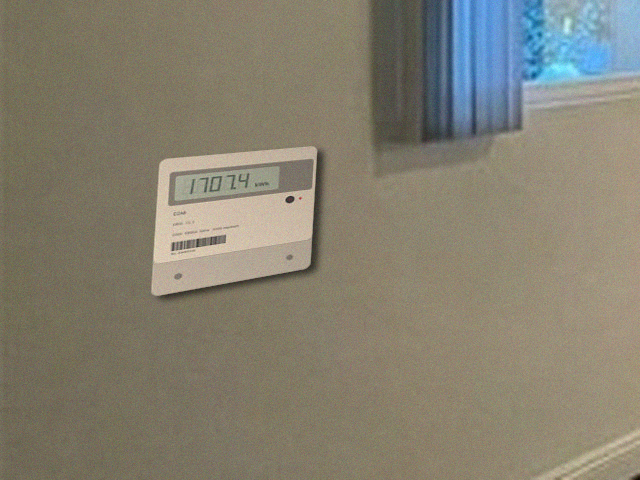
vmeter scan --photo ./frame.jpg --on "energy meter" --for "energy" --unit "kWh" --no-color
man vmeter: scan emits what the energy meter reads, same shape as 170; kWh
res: 1707.4; kWh
